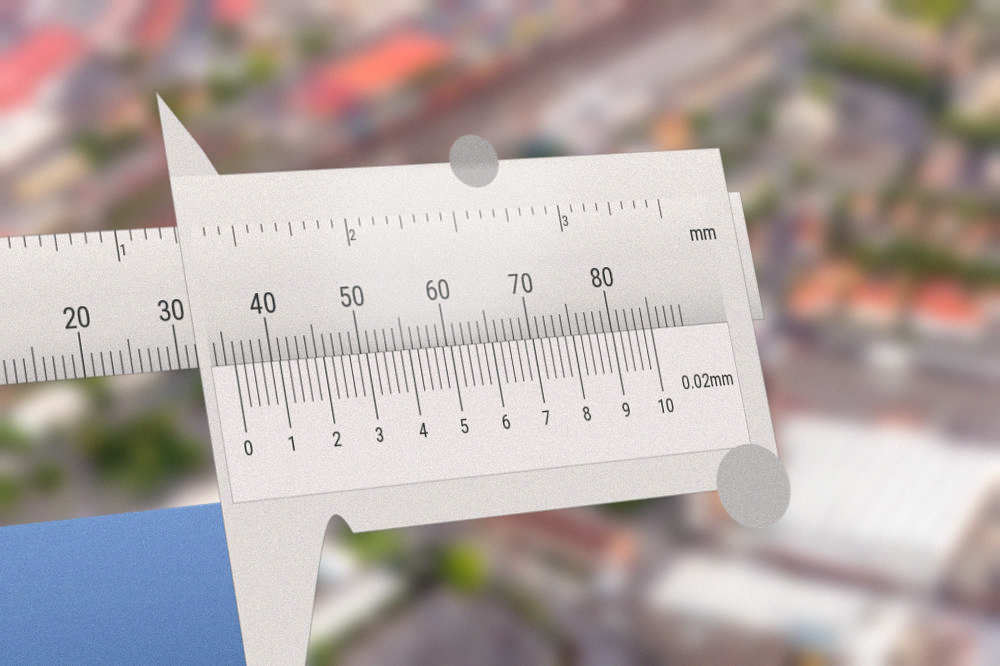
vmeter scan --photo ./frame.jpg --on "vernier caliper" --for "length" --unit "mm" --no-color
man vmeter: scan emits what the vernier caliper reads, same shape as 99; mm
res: 36.0; mm
